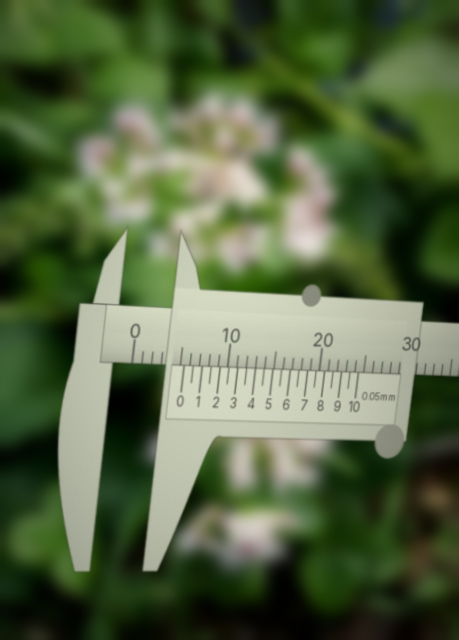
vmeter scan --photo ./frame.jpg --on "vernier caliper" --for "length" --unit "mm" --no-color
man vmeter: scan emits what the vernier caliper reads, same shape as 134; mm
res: 5.4; mm
